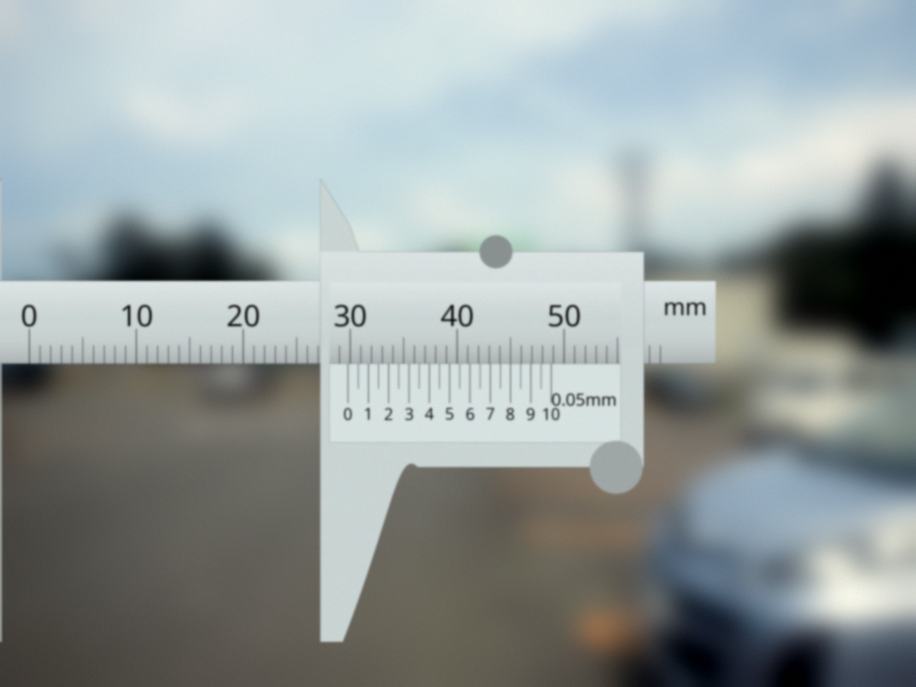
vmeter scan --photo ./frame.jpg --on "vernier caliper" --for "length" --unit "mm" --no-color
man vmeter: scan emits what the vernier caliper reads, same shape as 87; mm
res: 29.8; mm
